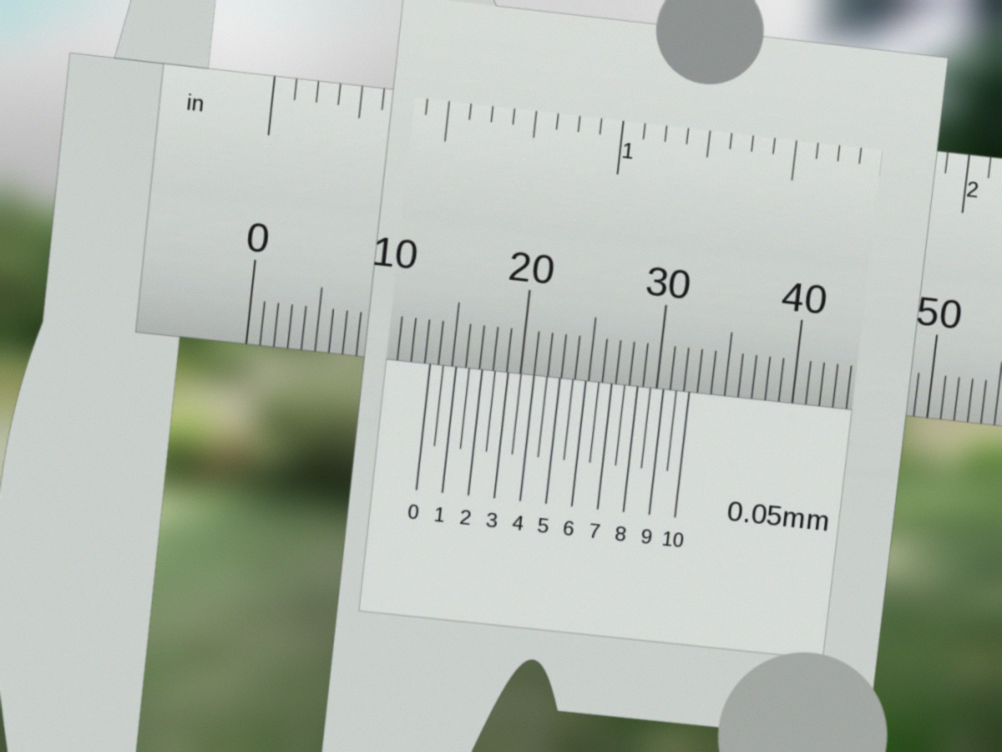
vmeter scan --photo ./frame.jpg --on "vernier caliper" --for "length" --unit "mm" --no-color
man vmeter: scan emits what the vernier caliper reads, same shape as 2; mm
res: 13.4; mm
